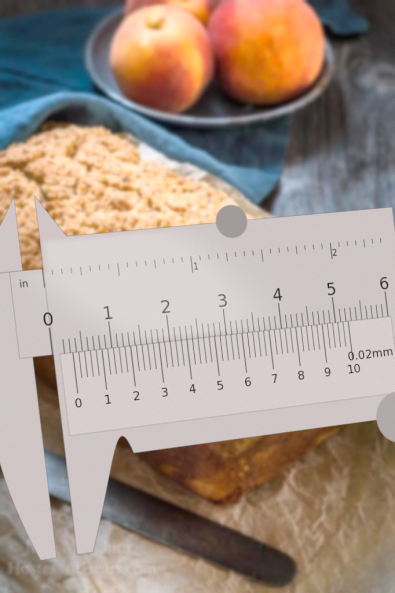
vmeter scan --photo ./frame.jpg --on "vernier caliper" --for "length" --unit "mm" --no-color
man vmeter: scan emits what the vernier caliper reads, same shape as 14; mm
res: 3.4; mm
